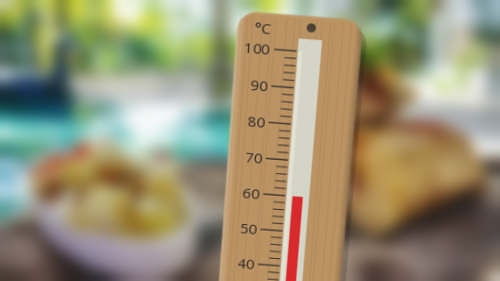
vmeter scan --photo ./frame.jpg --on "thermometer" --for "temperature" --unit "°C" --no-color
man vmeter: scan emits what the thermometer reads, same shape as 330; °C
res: 60; °C
